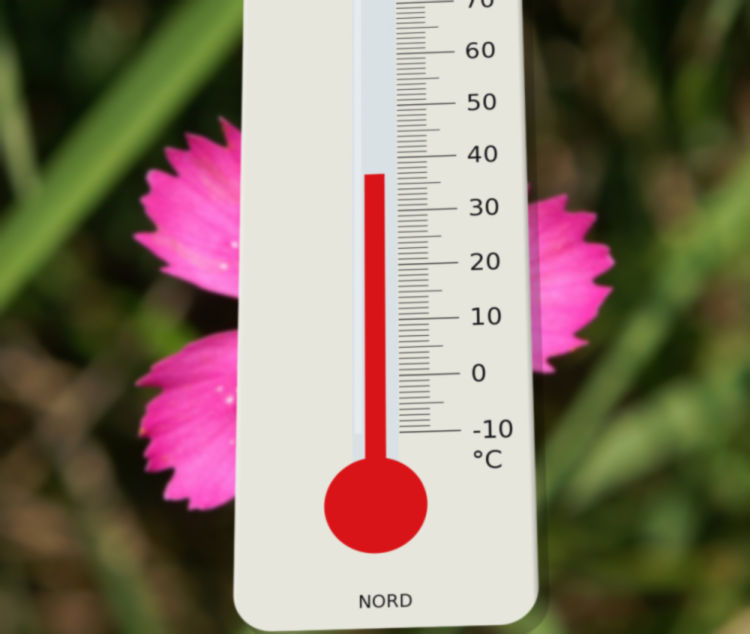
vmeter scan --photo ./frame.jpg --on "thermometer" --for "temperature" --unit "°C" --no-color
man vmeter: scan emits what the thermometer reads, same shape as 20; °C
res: 37; °C
